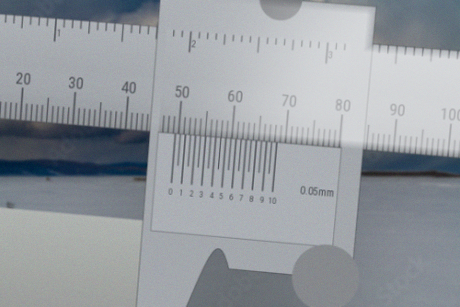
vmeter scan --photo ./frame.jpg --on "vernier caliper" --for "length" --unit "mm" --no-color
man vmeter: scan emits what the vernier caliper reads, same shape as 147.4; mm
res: 49.4; mm
